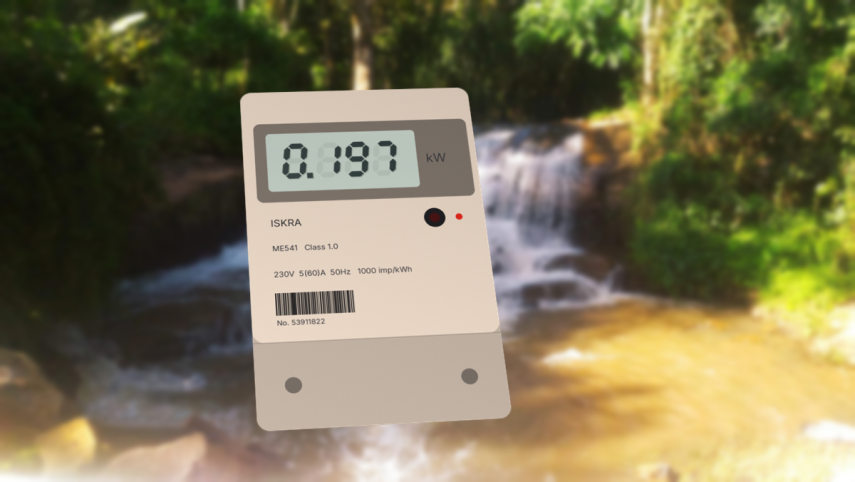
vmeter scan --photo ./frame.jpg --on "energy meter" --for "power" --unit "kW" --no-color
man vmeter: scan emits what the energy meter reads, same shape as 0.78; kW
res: 0.197; kW
